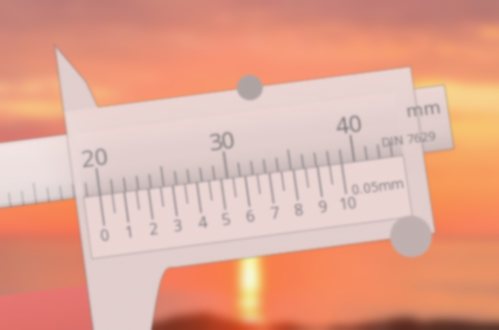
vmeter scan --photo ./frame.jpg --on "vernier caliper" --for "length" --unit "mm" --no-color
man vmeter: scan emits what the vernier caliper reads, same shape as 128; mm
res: 20.0; mm
